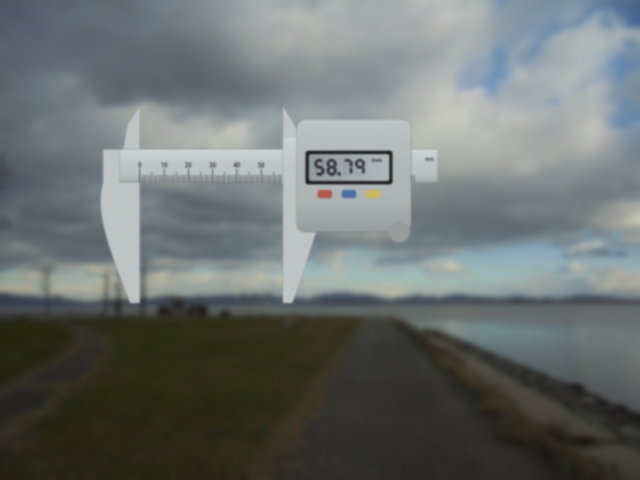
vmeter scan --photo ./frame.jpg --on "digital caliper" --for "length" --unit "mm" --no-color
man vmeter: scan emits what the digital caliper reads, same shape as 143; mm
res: 58.79; mm
